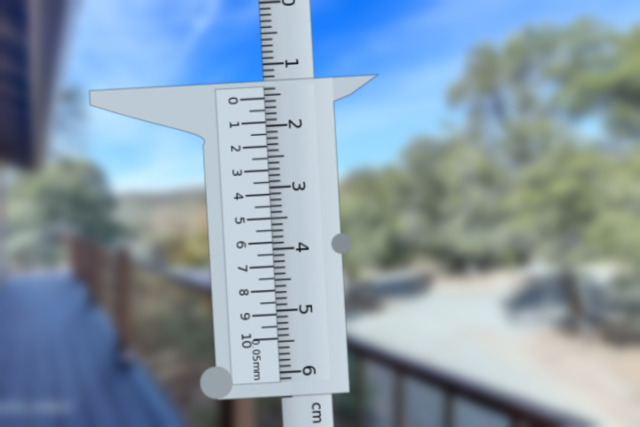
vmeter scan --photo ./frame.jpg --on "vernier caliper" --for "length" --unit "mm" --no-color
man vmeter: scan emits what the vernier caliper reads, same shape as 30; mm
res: 15.5; mm
